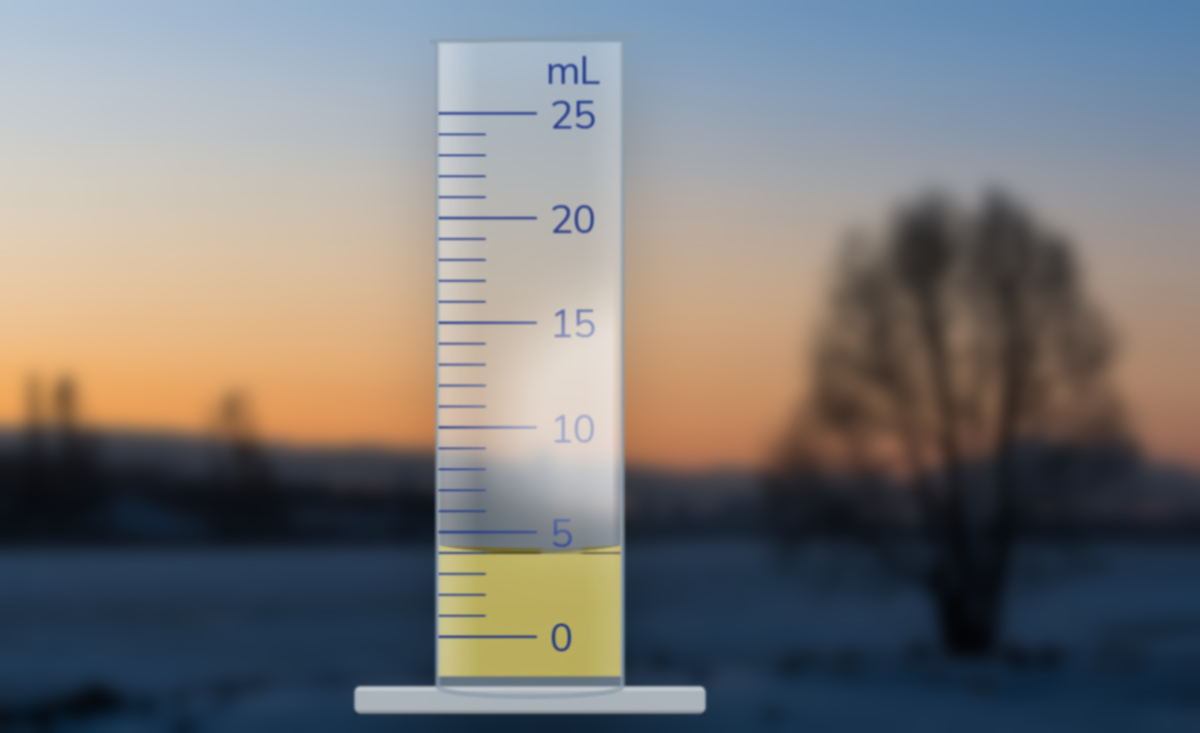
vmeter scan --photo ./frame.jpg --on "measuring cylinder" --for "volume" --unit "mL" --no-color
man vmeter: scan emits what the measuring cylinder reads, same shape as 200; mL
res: 4; mL
